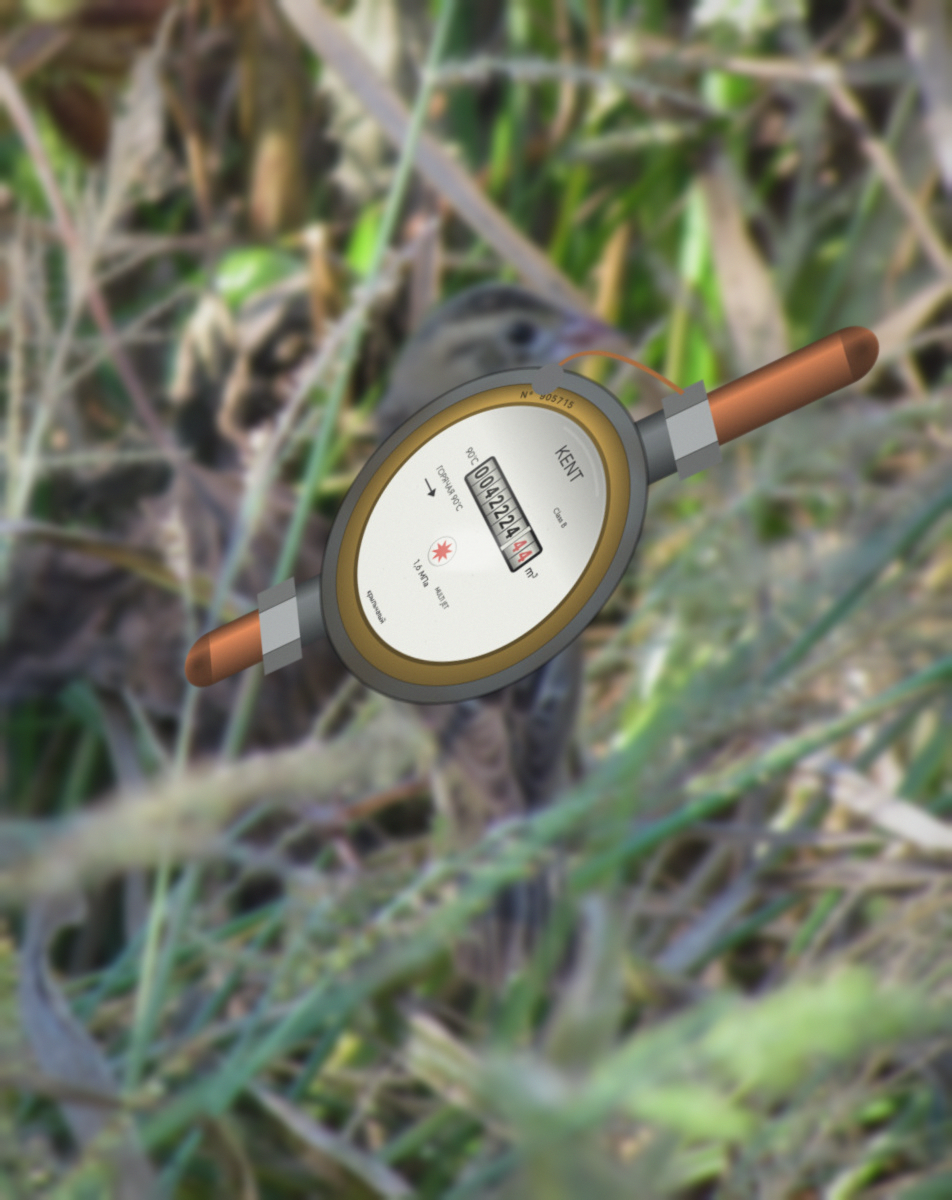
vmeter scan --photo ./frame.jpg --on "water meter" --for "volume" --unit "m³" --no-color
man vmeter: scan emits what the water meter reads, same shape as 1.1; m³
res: 42224.44; m³
